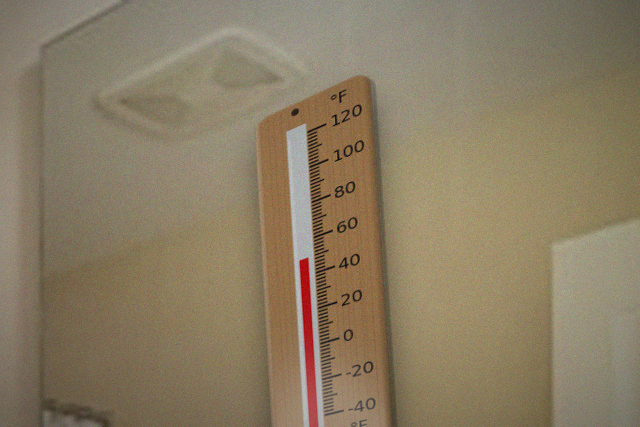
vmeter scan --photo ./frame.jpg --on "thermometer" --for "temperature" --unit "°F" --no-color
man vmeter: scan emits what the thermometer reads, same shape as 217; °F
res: 50; °F
